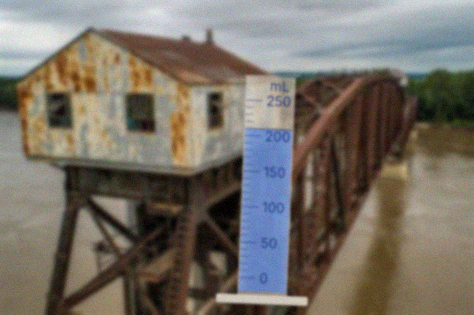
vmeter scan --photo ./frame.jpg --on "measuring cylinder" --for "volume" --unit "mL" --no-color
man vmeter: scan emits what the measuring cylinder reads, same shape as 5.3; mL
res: 210; mL
